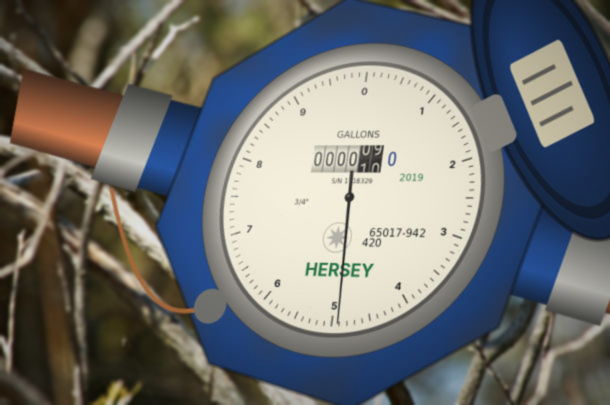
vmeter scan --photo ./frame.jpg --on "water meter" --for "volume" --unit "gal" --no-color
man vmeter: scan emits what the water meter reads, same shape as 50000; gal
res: 94.9; gal
